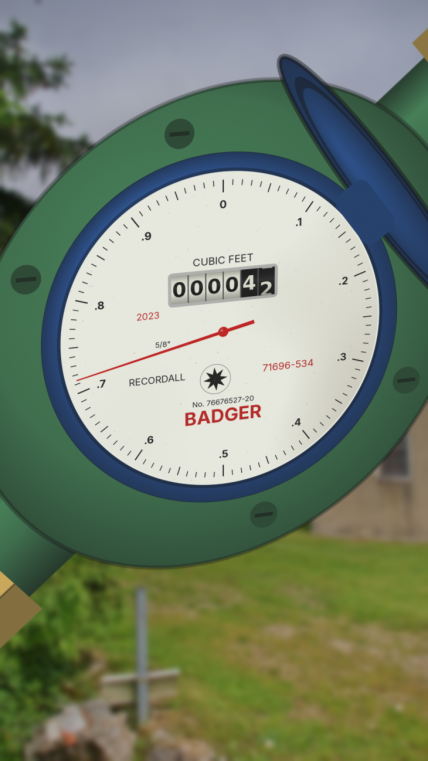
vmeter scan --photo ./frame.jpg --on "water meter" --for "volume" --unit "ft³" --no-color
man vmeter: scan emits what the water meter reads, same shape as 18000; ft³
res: 41.71; ft³
